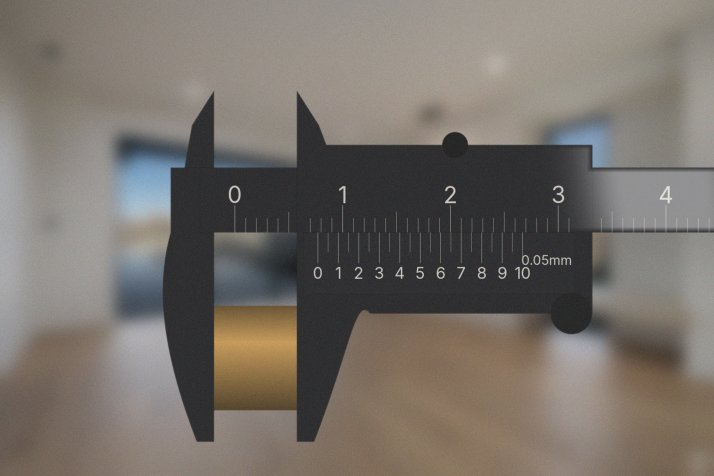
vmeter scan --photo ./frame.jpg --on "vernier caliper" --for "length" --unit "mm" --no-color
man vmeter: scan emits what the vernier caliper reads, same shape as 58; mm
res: 7.7; mm
